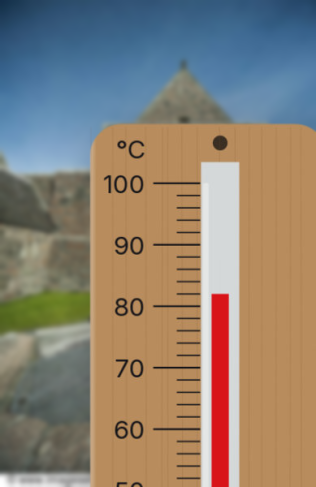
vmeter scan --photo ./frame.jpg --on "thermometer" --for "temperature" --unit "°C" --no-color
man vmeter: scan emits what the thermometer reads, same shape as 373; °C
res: 82; °C
